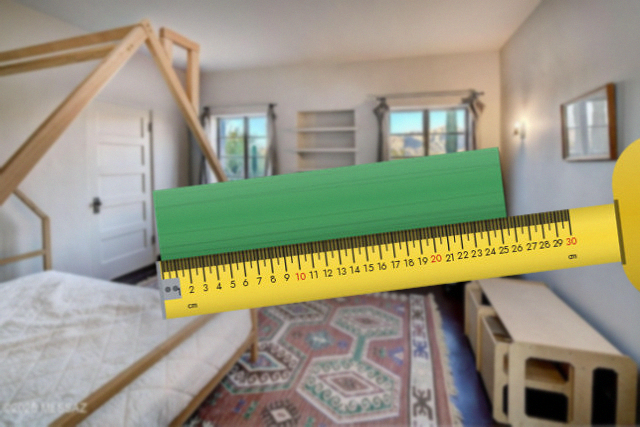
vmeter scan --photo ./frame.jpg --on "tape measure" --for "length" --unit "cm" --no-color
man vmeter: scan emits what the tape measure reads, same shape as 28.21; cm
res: 25.5; cm
